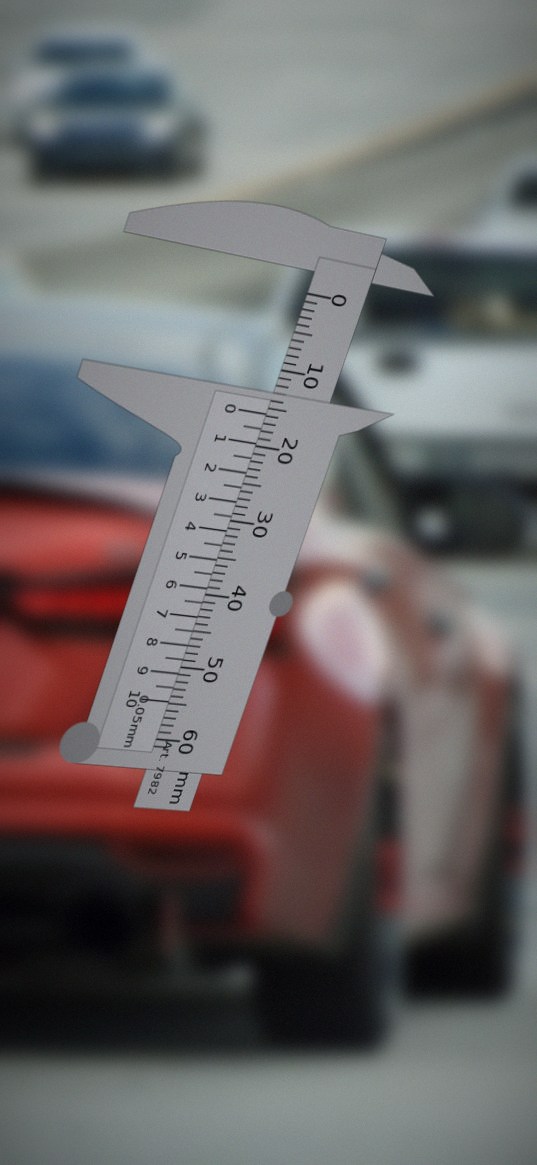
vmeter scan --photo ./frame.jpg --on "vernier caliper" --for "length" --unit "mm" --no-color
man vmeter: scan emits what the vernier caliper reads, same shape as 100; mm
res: 15.8; mm
